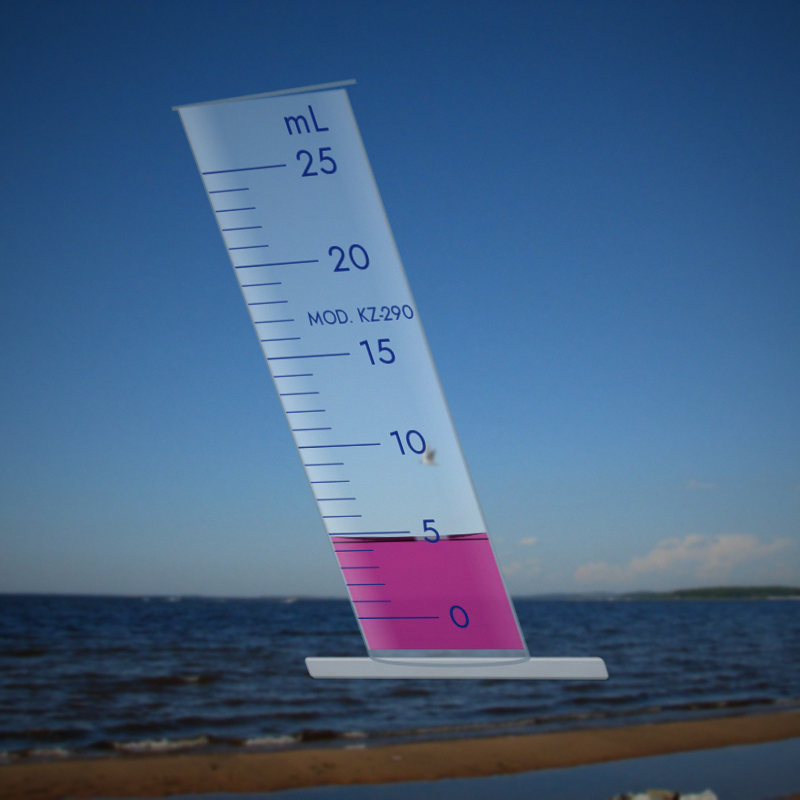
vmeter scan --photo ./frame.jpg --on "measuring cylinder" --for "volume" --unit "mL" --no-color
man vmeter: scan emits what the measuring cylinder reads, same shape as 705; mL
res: 4.5; mL
